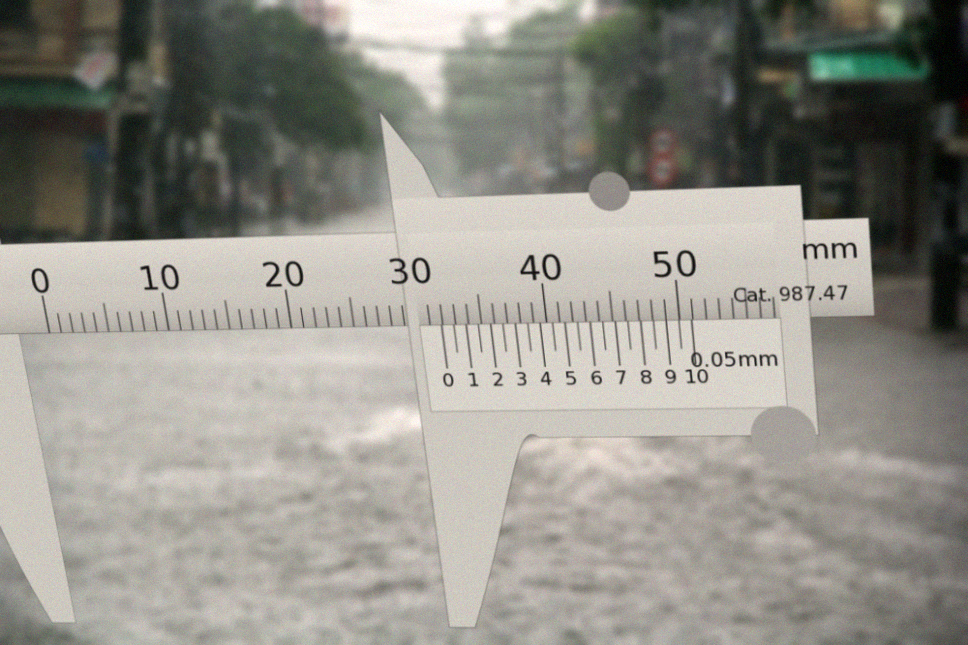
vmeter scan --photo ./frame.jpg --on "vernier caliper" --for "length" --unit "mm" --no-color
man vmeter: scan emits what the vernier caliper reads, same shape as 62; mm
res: 31.9; mm
